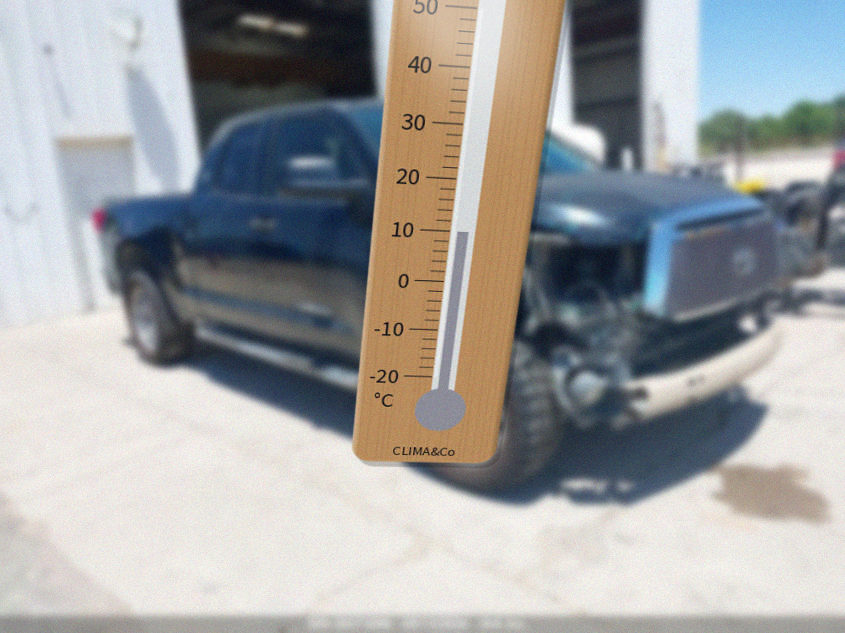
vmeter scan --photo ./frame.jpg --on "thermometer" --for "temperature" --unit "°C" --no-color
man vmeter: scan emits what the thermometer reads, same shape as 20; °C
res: 10; °C
